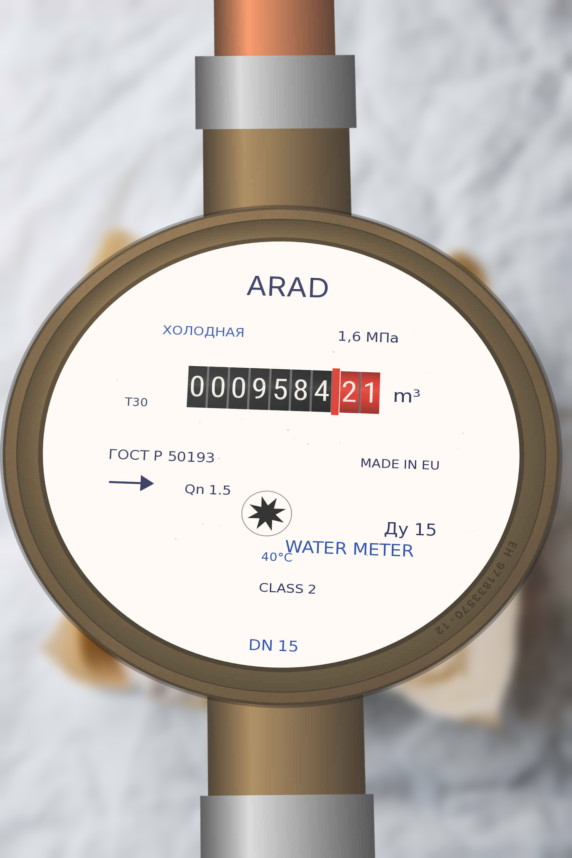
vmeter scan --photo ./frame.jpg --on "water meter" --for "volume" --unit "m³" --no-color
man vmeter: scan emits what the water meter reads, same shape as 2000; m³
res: 9584.21; m³
